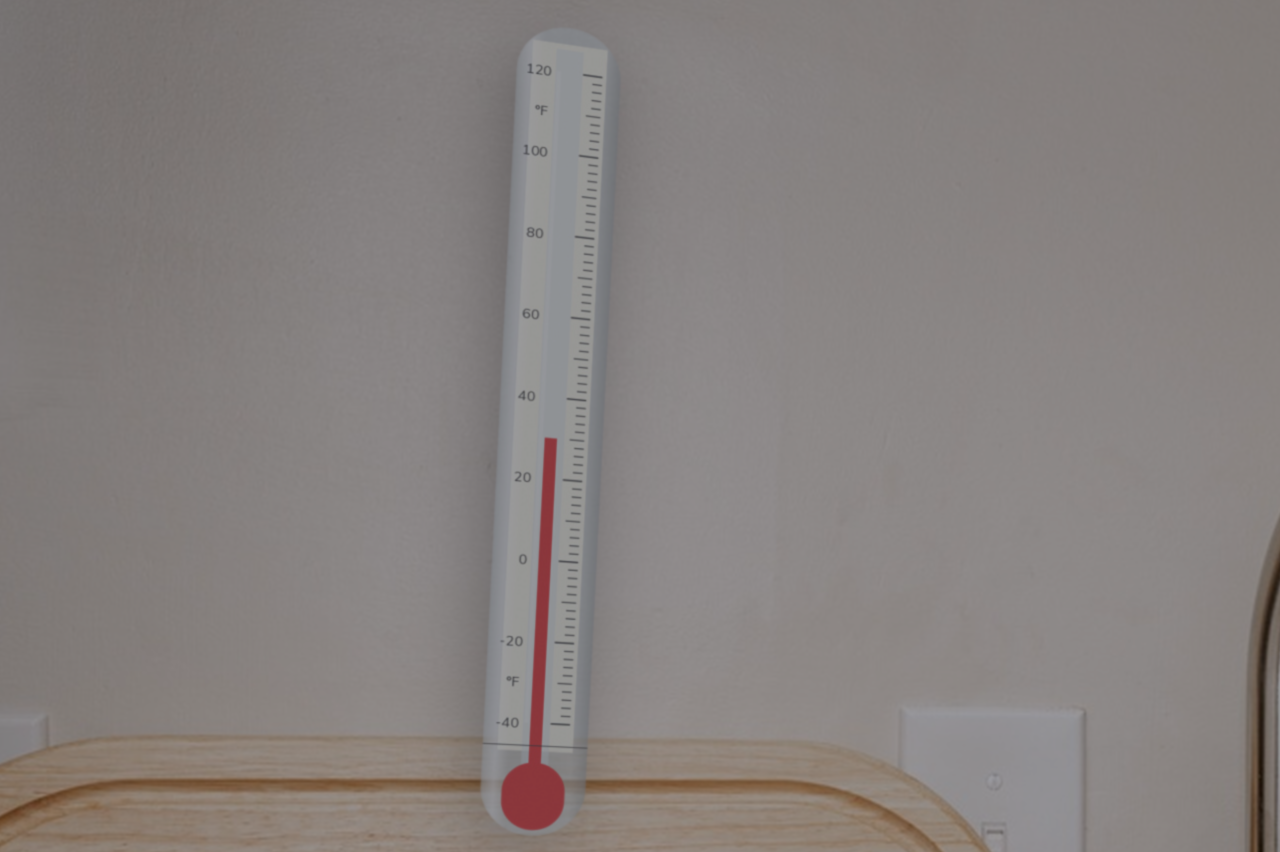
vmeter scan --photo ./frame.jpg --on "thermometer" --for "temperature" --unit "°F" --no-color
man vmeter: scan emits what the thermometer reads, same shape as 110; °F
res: 30; °F
